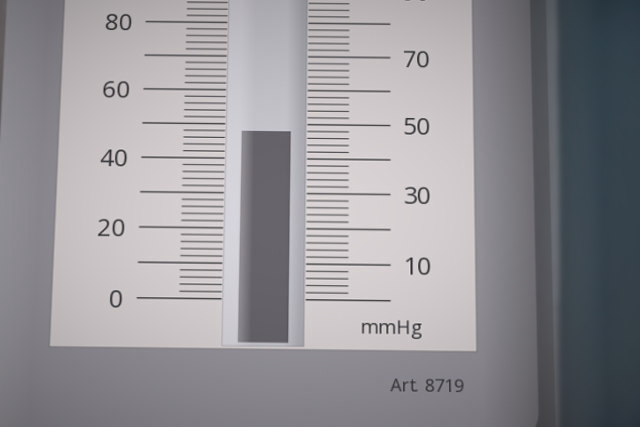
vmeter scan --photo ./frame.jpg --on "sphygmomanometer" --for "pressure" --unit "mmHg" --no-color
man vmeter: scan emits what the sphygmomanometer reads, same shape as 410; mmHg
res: 48; mmHg
